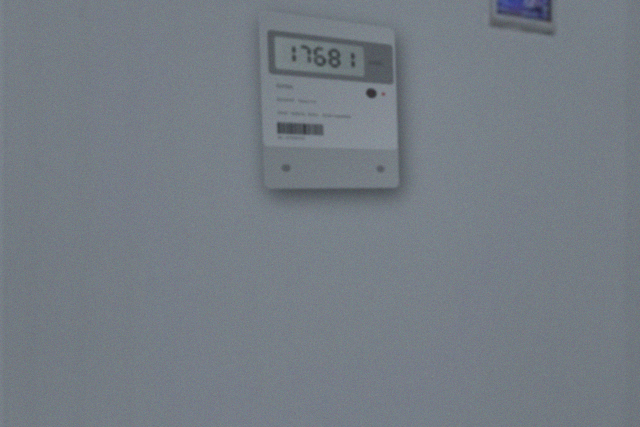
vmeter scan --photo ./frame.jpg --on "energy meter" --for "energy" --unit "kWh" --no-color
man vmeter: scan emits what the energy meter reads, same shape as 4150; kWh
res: 17681; kWh
